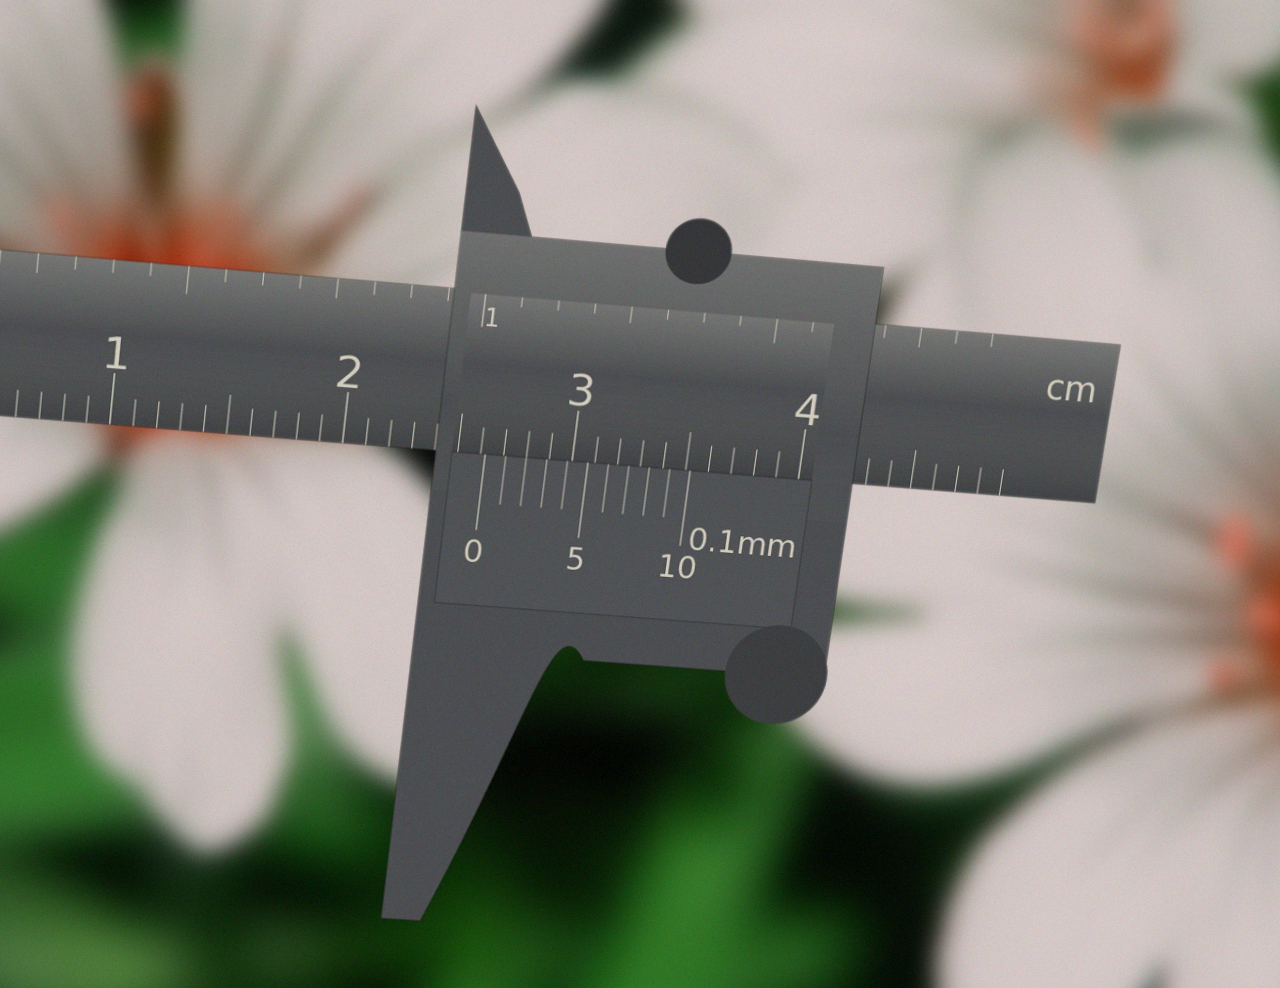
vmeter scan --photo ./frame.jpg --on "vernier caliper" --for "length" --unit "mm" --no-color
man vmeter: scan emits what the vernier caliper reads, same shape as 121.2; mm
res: 26.2; mm
